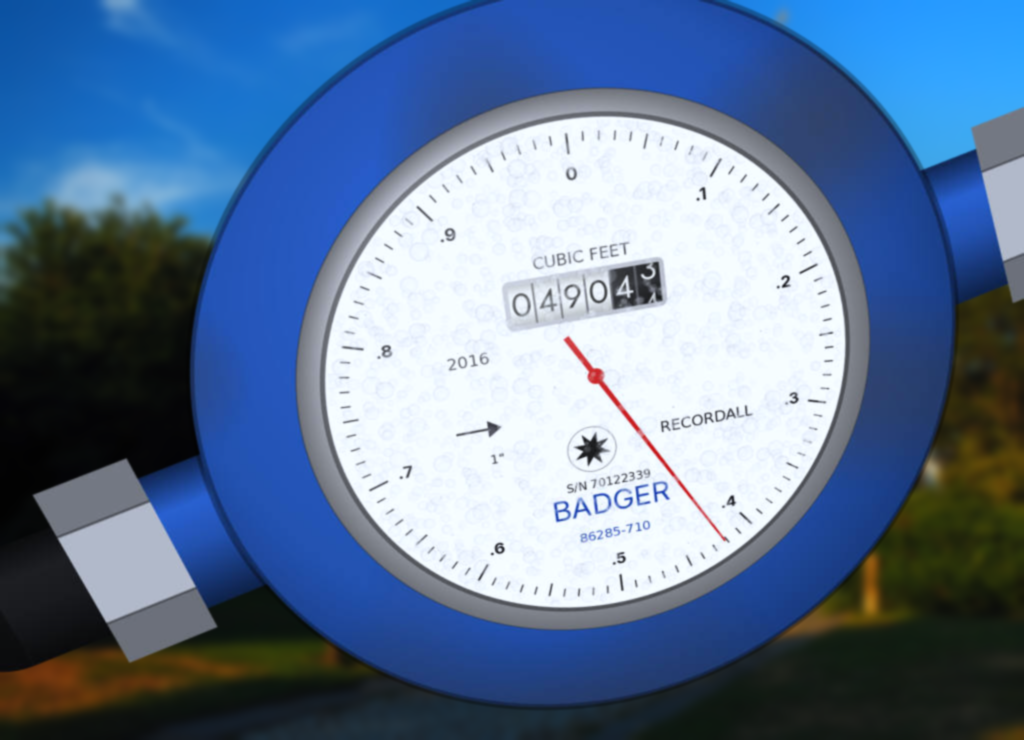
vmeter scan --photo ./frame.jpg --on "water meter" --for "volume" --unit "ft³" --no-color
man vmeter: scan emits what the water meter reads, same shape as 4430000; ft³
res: 49043.42; ft³
